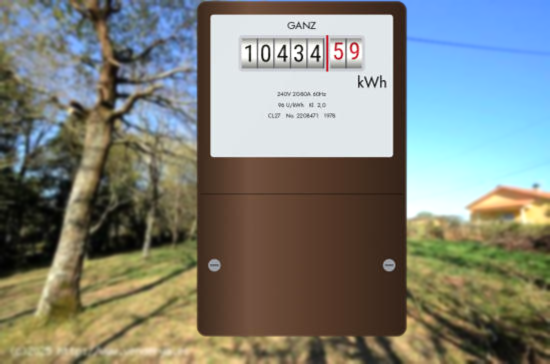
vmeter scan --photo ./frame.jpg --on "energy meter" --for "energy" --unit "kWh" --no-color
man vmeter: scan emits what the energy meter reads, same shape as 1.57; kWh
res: 10434.59; kWh
